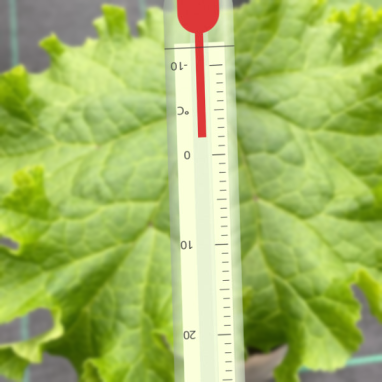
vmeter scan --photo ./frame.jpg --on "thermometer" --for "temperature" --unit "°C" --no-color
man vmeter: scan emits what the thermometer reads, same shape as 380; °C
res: -2; °C
